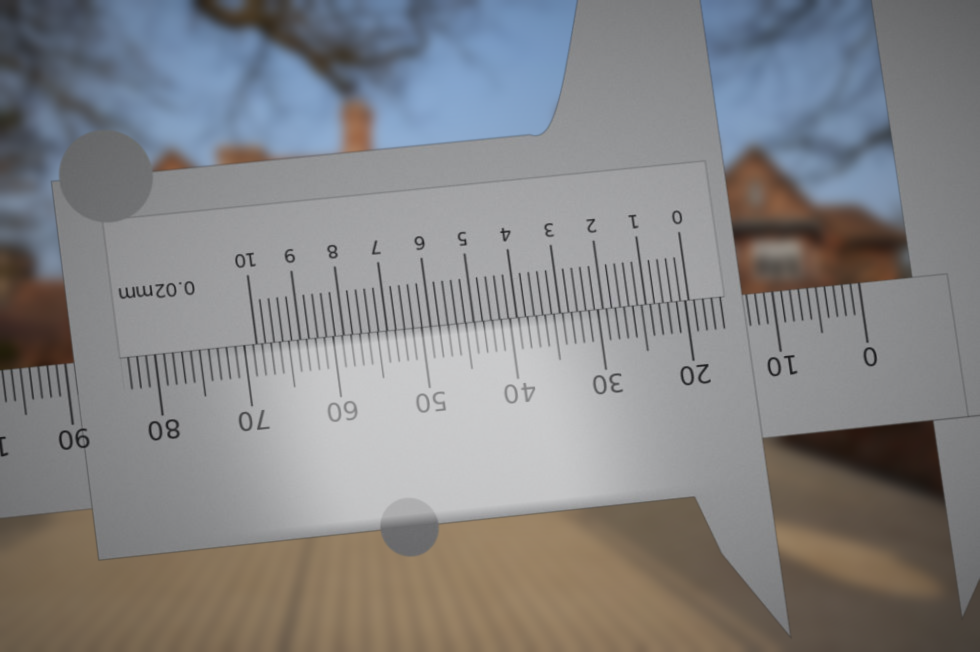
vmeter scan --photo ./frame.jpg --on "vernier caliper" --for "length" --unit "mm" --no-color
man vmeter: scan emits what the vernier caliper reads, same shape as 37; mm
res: 19.6; mm
